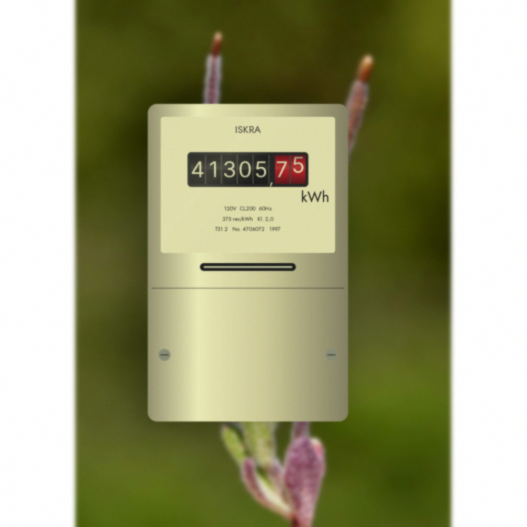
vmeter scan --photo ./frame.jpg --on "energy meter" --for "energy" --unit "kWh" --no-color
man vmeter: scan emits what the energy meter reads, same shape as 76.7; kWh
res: 41305.75; kWh
